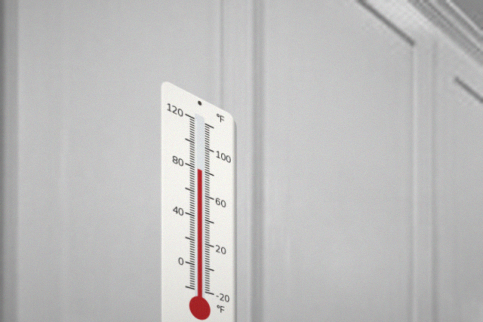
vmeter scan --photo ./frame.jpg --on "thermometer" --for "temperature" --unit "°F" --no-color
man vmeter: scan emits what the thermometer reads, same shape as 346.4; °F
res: 80; °F
